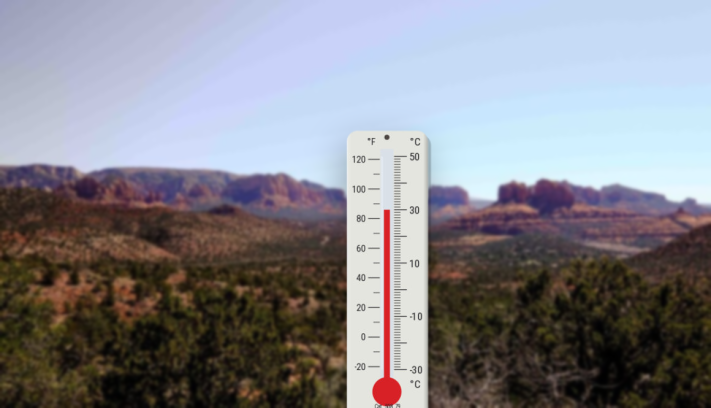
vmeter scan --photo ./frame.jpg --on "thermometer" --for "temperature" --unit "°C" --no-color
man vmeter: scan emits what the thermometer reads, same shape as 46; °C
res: 30; °C
